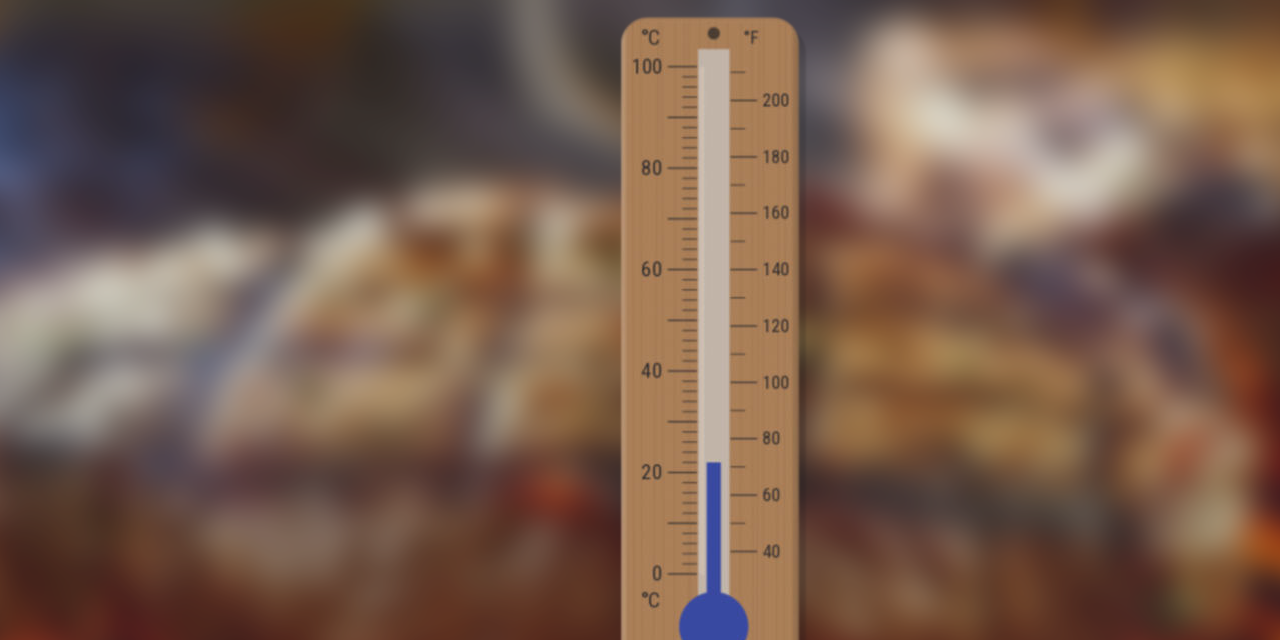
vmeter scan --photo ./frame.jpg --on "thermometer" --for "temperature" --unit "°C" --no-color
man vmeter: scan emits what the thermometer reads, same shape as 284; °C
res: 22; °C
